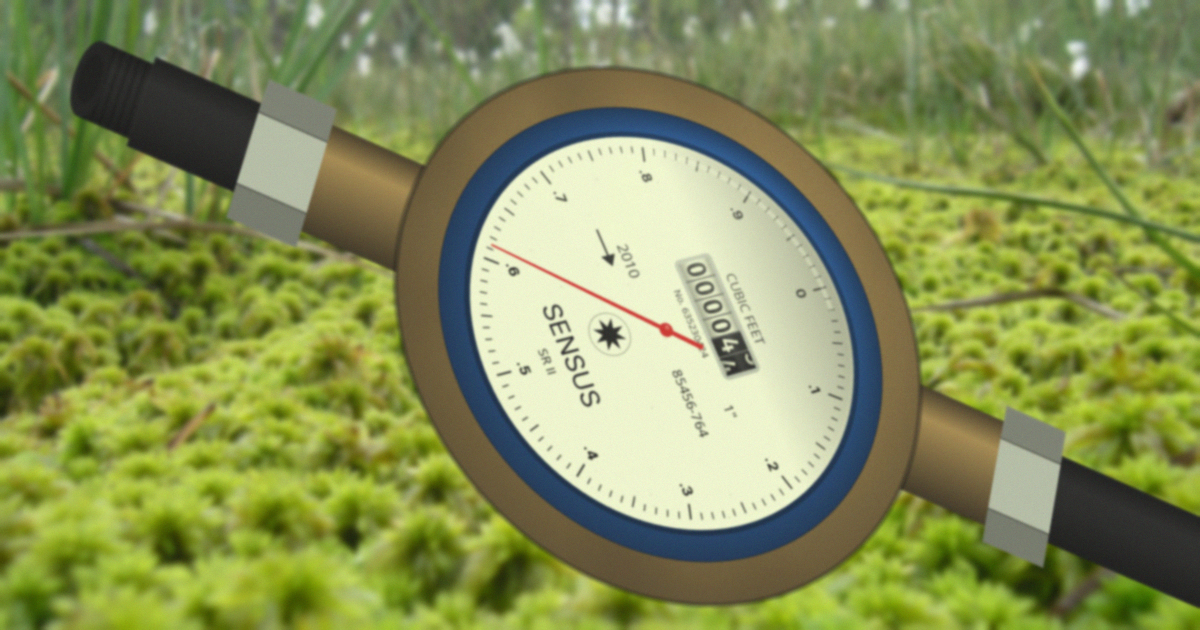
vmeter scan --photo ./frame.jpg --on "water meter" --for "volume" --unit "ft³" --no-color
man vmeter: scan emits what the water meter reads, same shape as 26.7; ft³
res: 43.61; ft³
